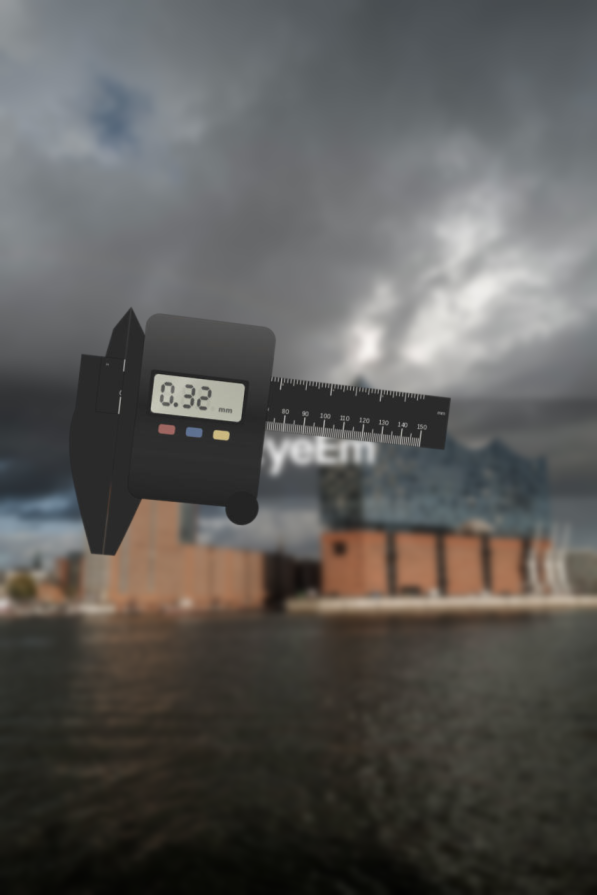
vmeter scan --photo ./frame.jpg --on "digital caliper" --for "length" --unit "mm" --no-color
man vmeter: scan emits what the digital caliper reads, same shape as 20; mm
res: 0.32; mm
